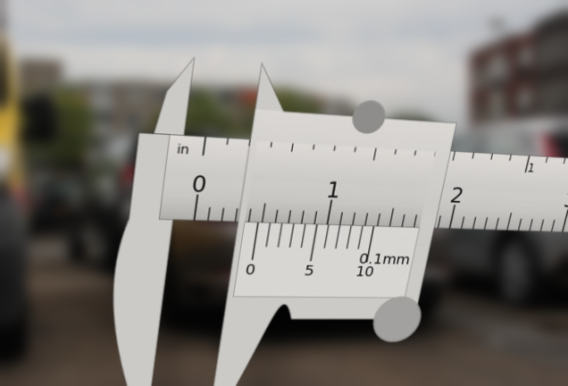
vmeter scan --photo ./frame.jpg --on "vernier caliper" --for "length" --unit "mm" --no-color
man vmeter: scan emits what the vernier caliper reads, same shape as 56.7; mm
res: 4.7; mm
